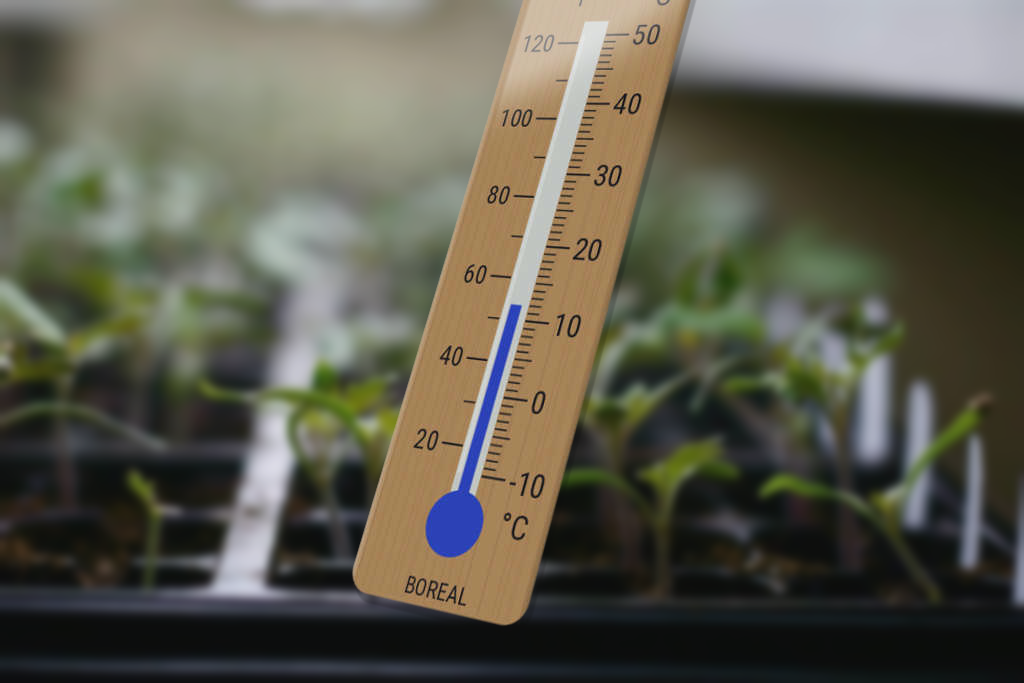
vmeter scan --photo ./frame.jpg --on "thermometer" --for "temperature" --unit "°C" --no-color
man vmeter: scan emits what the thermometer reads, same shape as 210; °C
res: 12; °C
